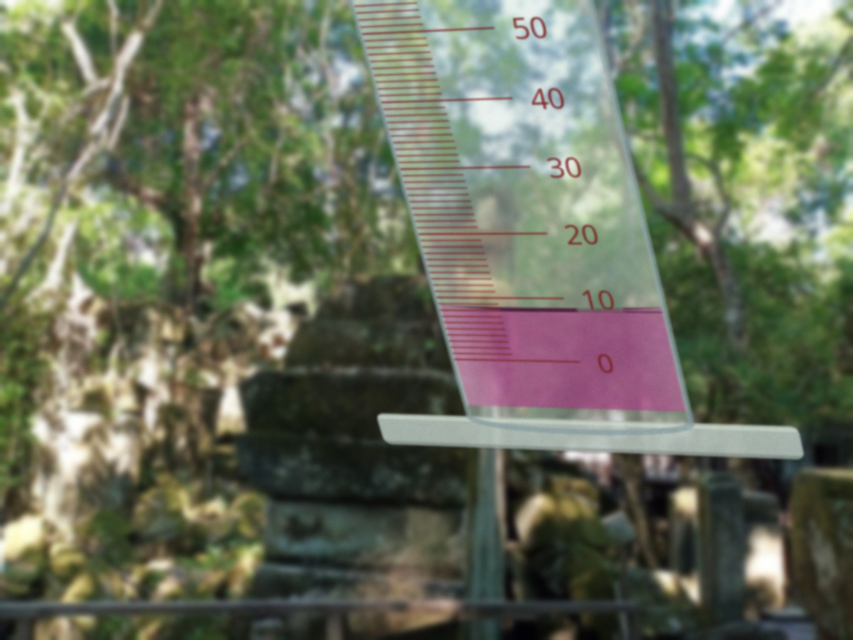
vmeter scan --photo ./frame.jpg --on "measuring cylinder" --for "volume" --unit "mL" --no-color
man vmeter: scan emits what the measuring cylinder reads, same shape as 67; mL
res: 8; mL
